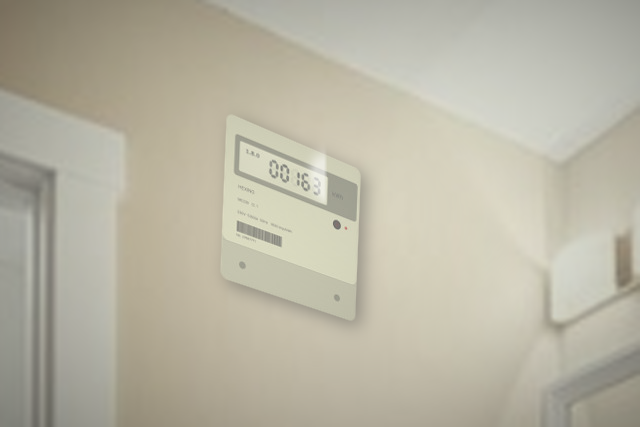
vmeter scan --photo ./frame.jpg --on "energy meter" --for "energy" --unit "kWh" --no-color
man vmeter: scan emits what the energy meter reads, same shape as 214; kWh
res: 163; kWh
